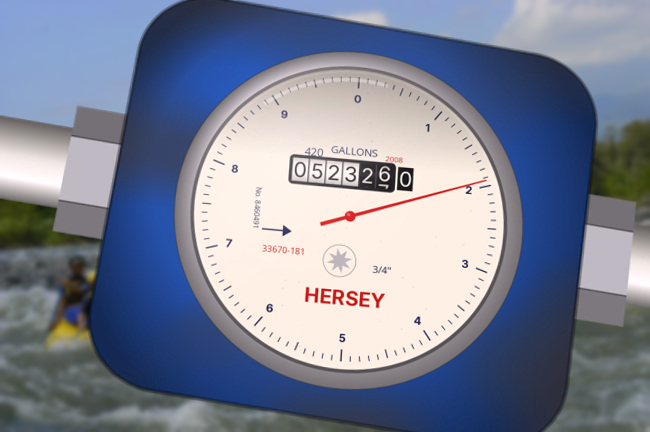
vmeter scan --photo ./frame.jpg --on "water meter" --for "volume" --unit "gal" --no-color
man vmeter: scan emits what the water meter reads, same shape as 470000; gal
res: 523261.9; gal
